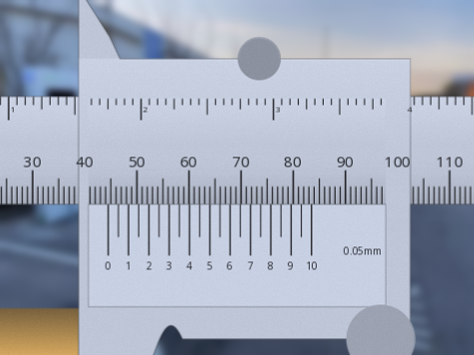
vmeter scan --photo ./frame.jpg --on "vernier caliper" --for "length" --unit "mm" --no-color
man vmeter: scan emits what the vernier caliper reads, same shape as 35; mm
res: 44.5; mm
